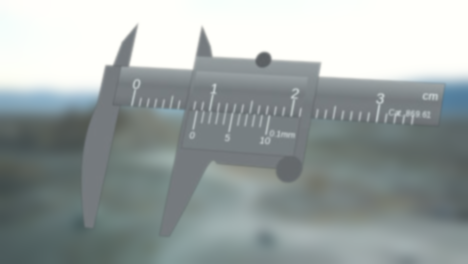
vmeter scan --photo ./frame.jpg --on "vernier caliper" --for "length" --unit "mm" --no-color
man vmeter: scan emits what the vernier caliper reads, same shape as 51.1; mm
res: 8.4; mm
